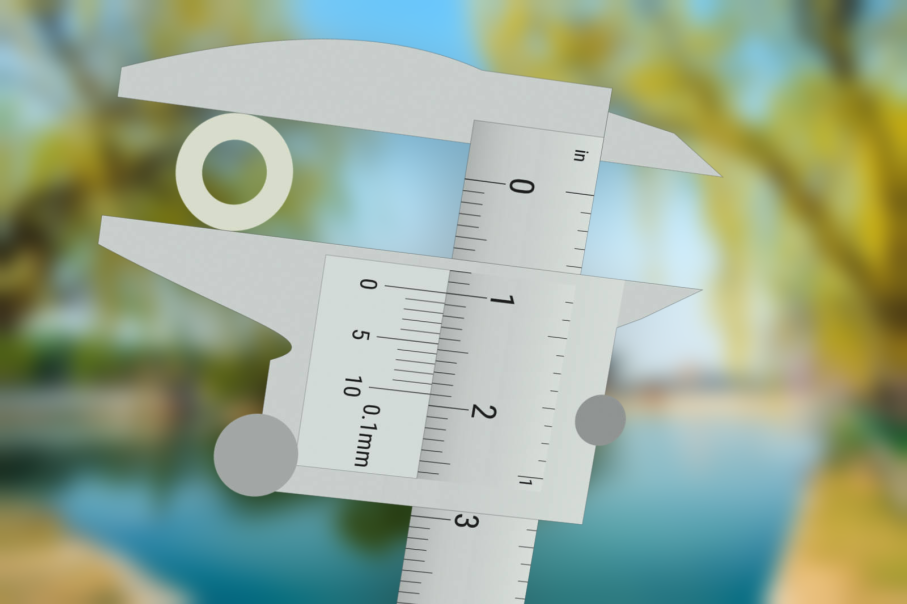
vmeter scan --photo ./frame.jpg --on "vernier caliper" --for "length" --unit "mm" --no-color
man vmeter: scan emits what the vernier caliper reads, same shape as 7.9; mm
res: 10.0; mm
